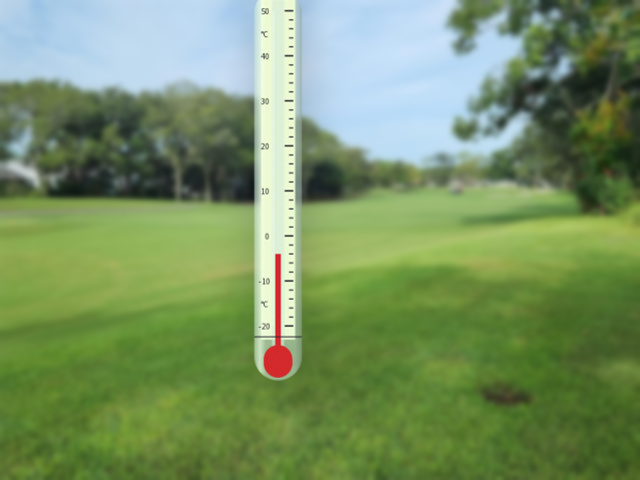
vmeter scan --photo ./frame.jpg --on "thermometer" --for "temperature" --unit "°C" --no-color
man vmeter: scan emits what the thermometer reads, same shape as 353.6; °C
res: -4; °C
